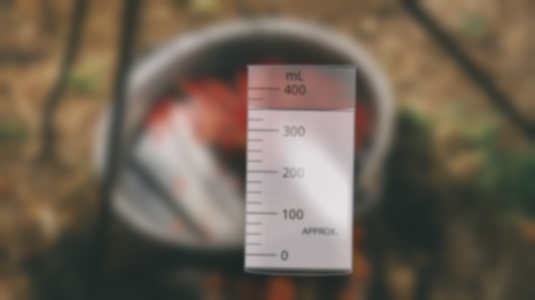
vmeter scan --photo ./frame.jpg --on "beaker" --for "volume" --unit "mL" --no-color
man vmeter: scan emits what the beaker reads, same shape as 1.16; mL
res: 350; mL
